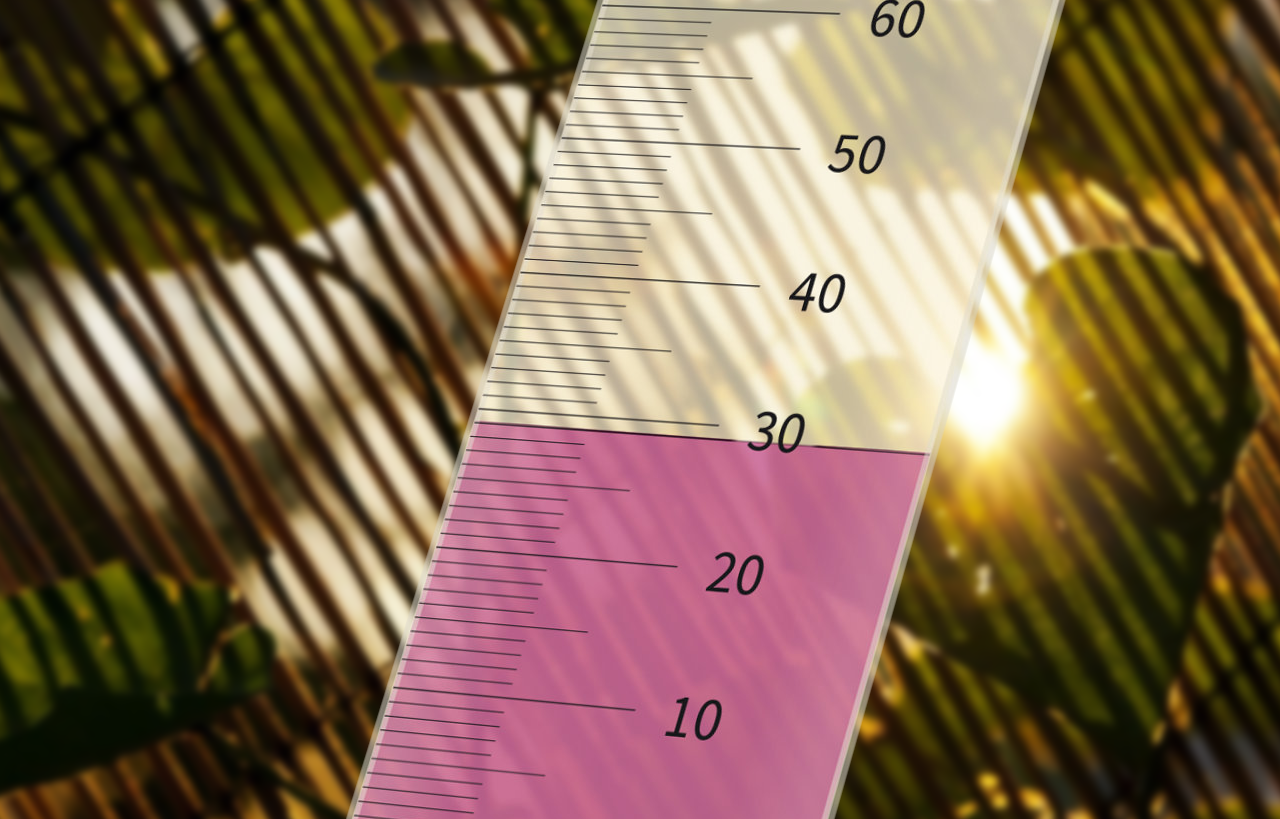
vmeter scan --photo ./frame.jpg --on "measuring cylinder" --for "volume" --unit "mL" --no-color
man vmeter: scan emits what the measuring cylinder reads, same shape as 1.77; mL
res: 29; mL
